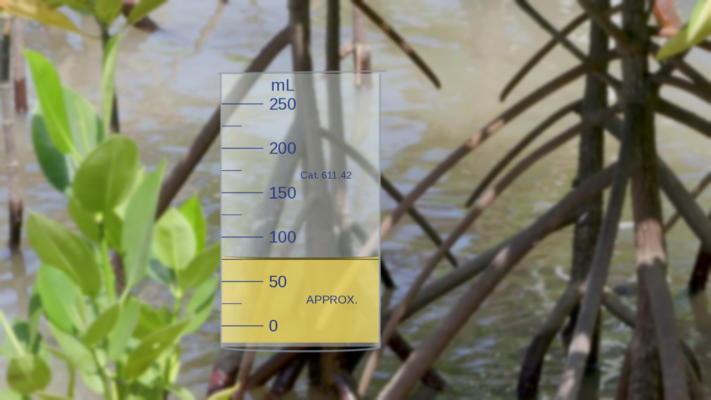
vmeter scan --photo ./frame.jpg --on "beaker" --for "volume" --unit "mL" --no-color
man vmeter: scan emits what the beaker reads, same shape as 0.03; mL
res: 75; mL
